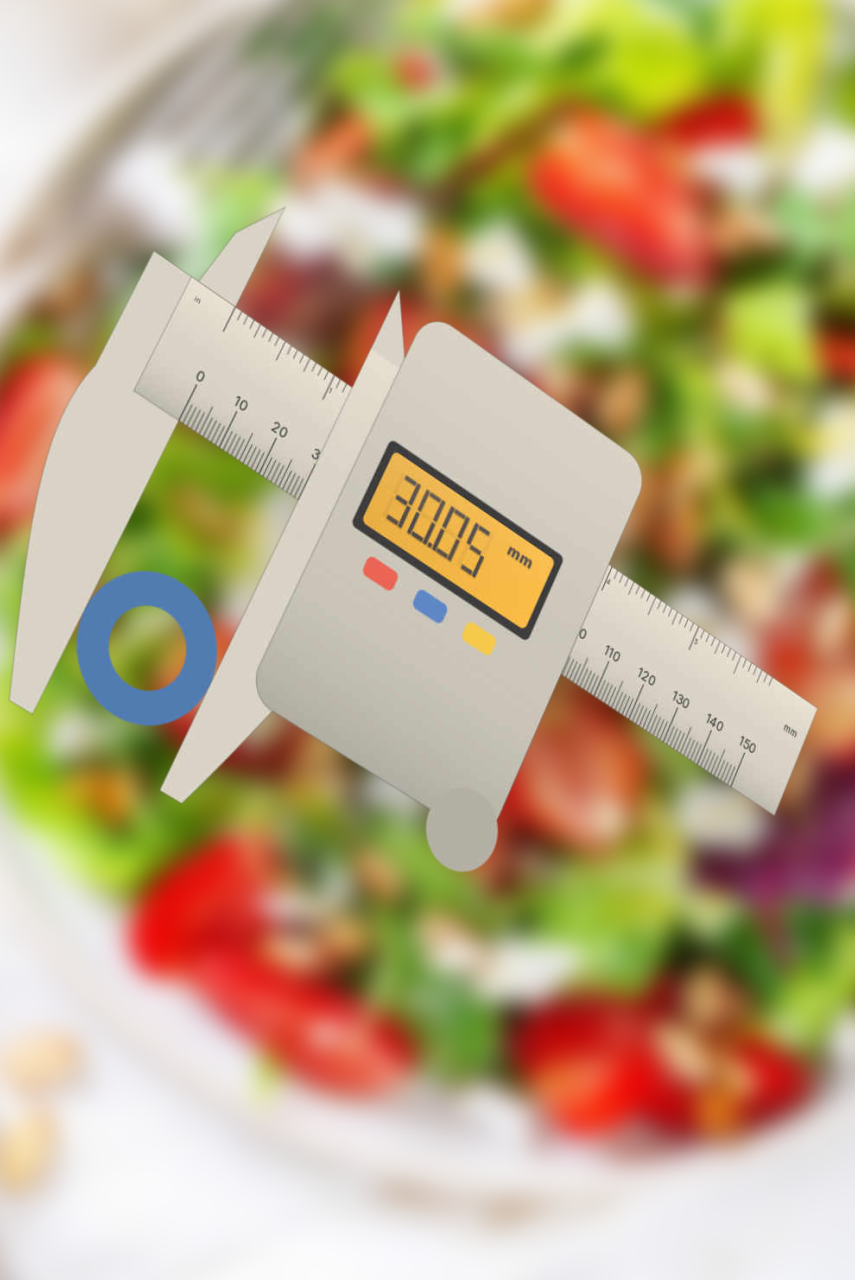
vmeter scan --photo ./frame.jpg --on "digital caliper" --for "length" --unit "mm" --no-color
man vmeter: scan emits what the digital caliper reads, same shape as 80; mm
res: 30.05; mm
